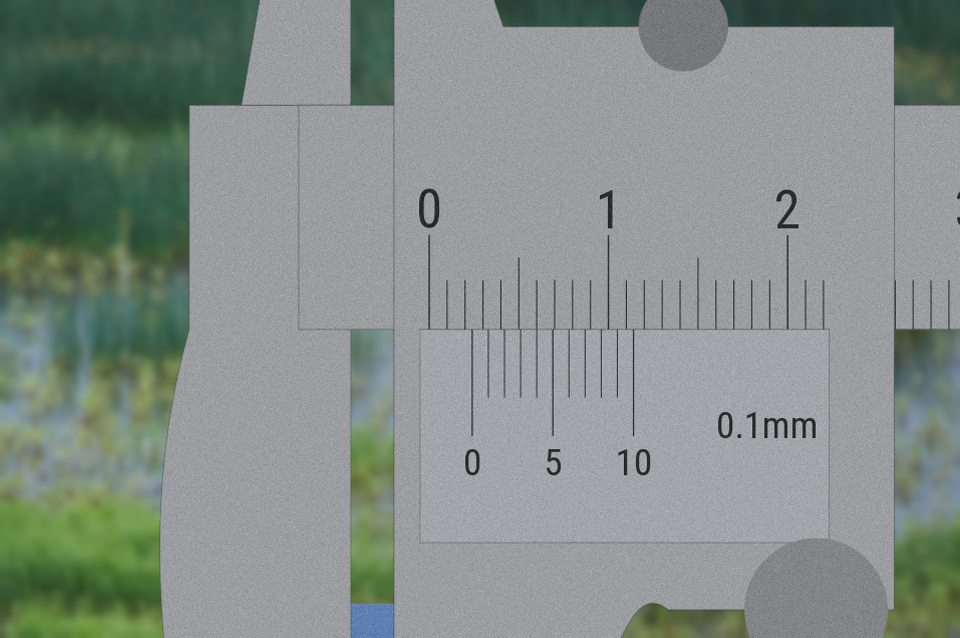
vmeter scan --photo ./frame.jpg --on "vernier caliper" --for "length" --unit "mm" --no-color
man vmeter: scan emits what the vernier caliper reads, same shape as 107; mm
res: 2.4; mm
